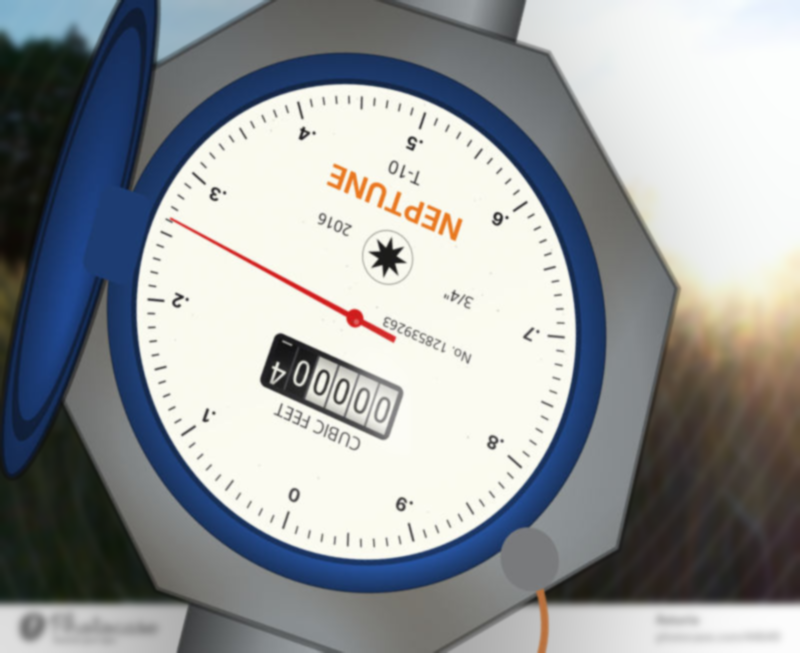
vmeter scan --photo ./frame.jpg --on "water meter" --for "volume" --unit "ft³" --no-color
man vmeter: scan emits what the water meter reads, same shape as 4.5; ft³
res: 4.26; ft³
